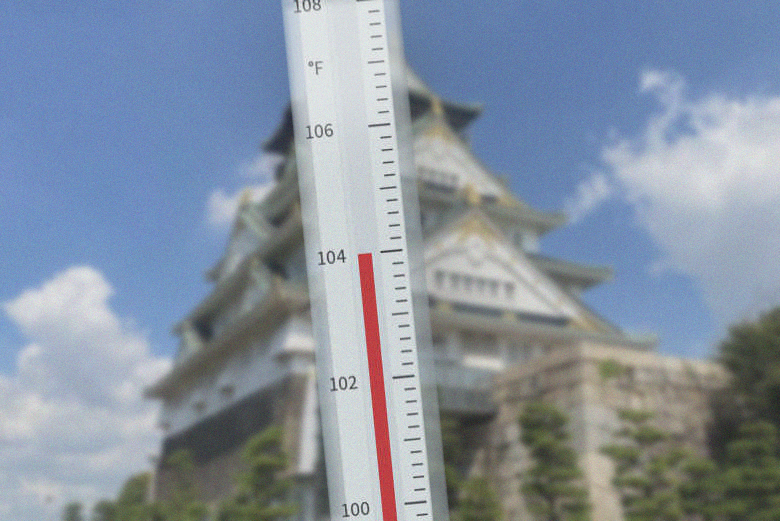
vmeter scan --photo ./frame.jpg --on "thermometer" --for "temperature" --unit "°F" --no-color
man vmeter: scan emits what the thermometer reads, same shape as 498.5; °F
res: 104; °F
